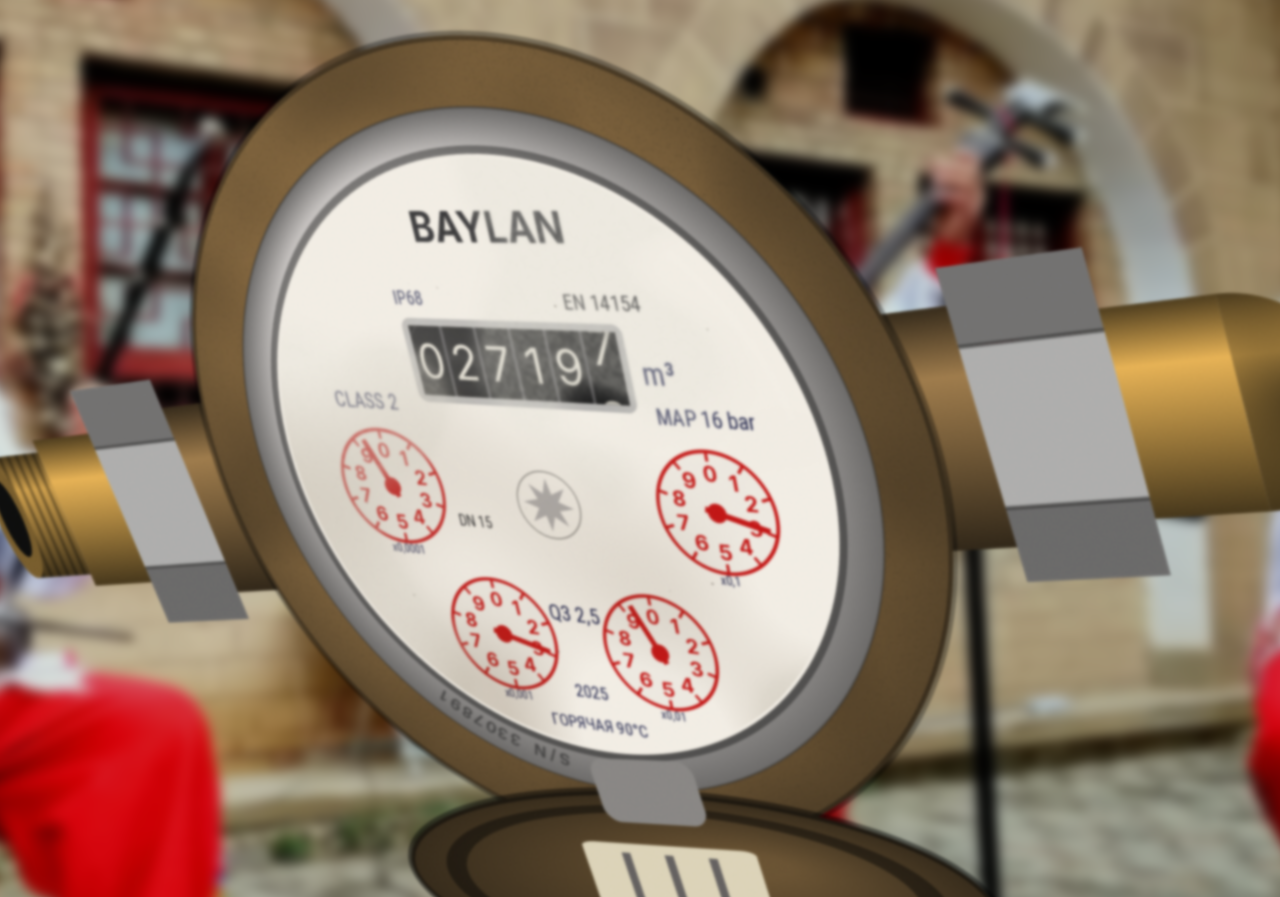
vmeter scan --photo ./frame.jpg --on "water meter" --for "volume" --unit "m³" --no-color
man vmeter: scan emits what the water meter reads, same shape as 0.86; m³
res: 27197.2929; m³
